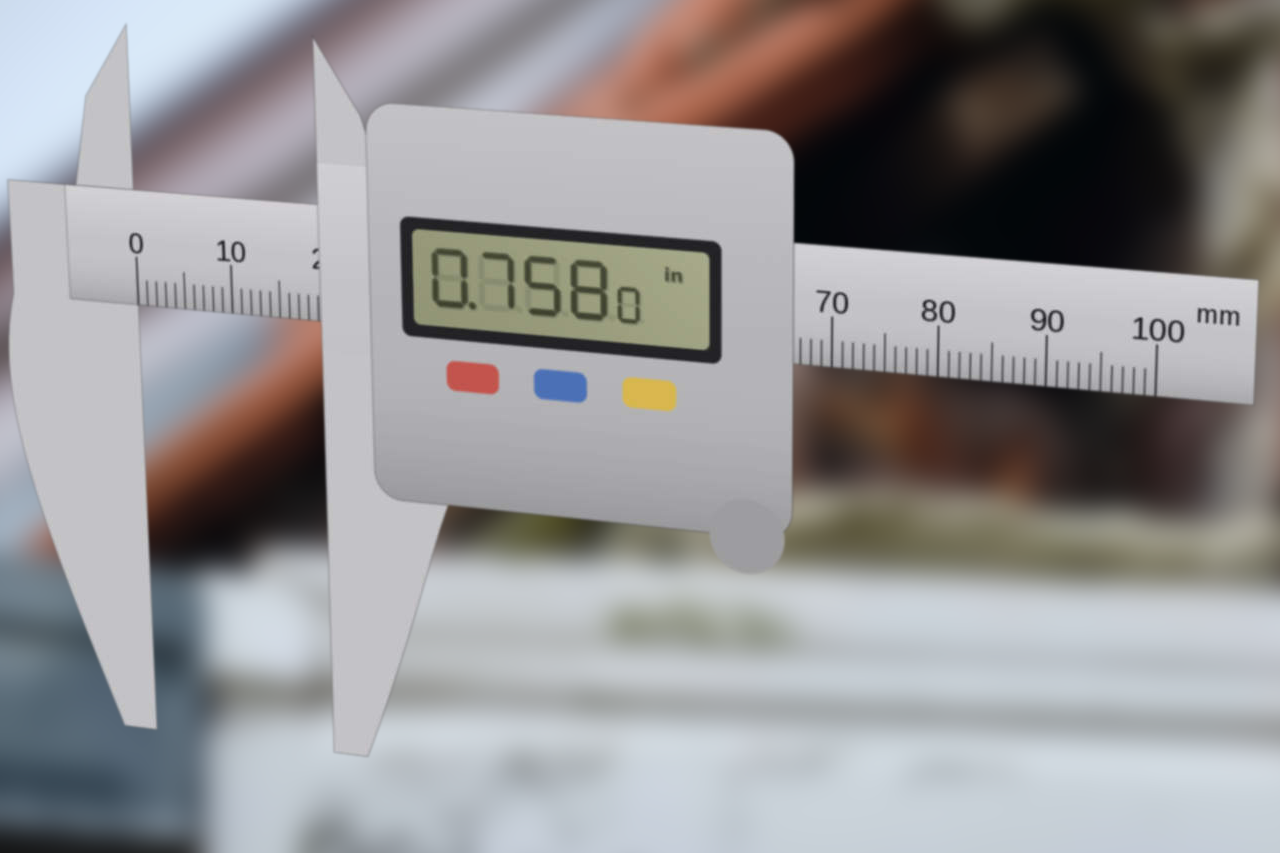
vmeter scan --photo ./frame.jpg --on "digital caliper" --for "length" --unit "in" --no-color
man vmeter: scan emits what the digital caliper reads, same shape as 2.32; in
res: 0.7580; in
